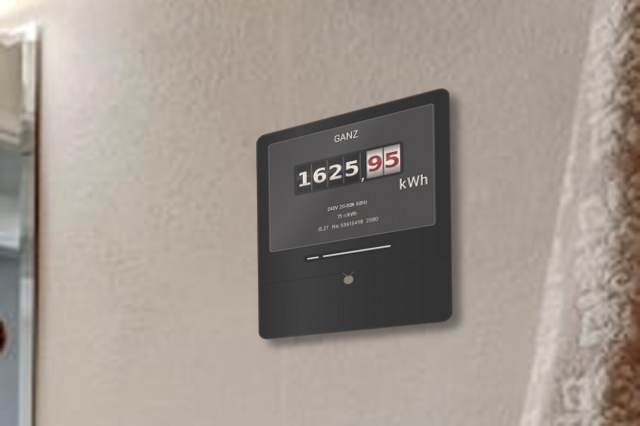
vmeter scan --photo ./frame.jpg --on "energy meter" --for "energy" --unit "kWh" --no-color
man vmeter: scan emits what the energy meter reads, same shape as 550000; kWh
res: 1625.95; kWh
